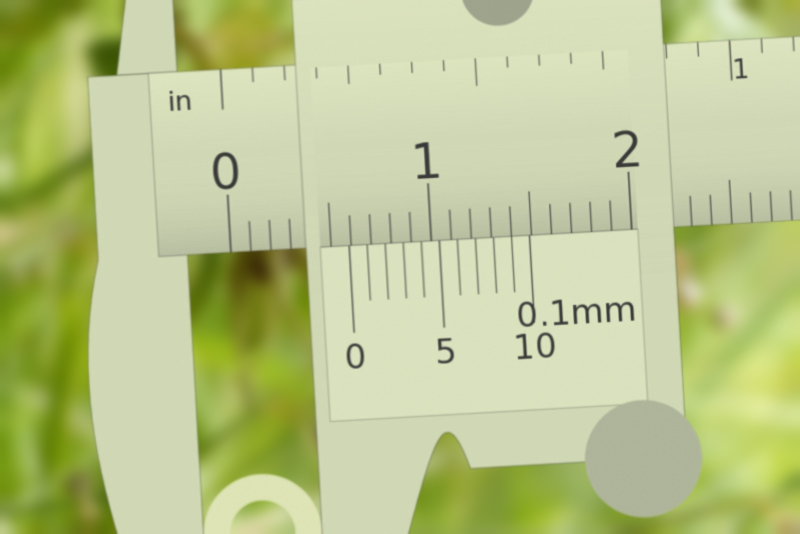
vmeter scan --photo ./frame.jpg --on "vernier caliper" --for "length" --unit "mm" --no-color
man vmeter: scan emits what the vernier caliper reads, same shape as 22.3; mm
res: 5.9; mm
